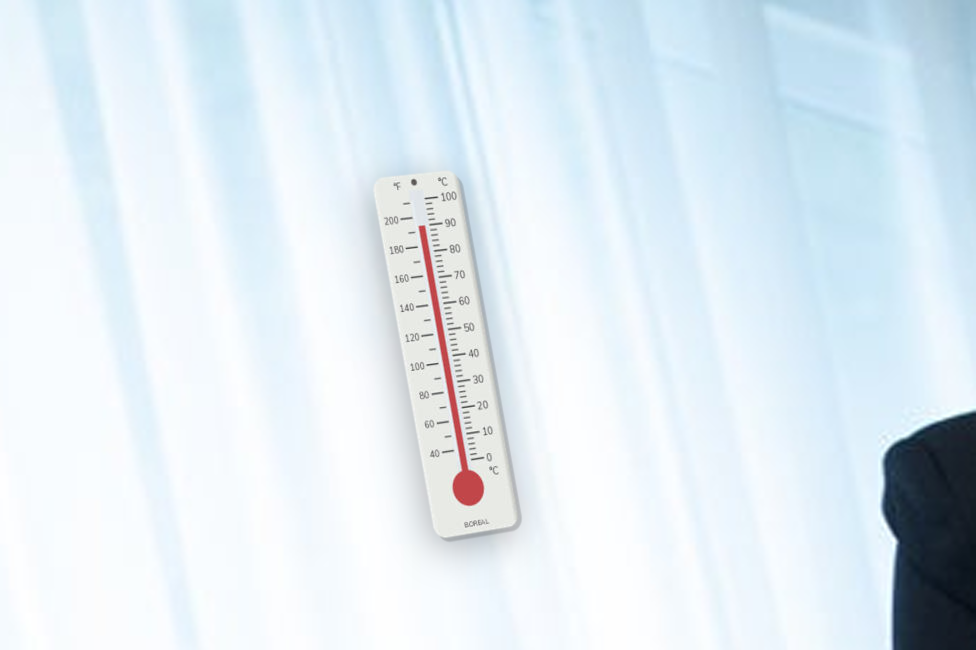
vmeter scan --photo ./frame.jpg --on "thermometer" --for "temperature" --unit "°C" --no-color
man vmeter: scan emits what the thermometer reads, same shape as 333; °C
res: 90; °C
